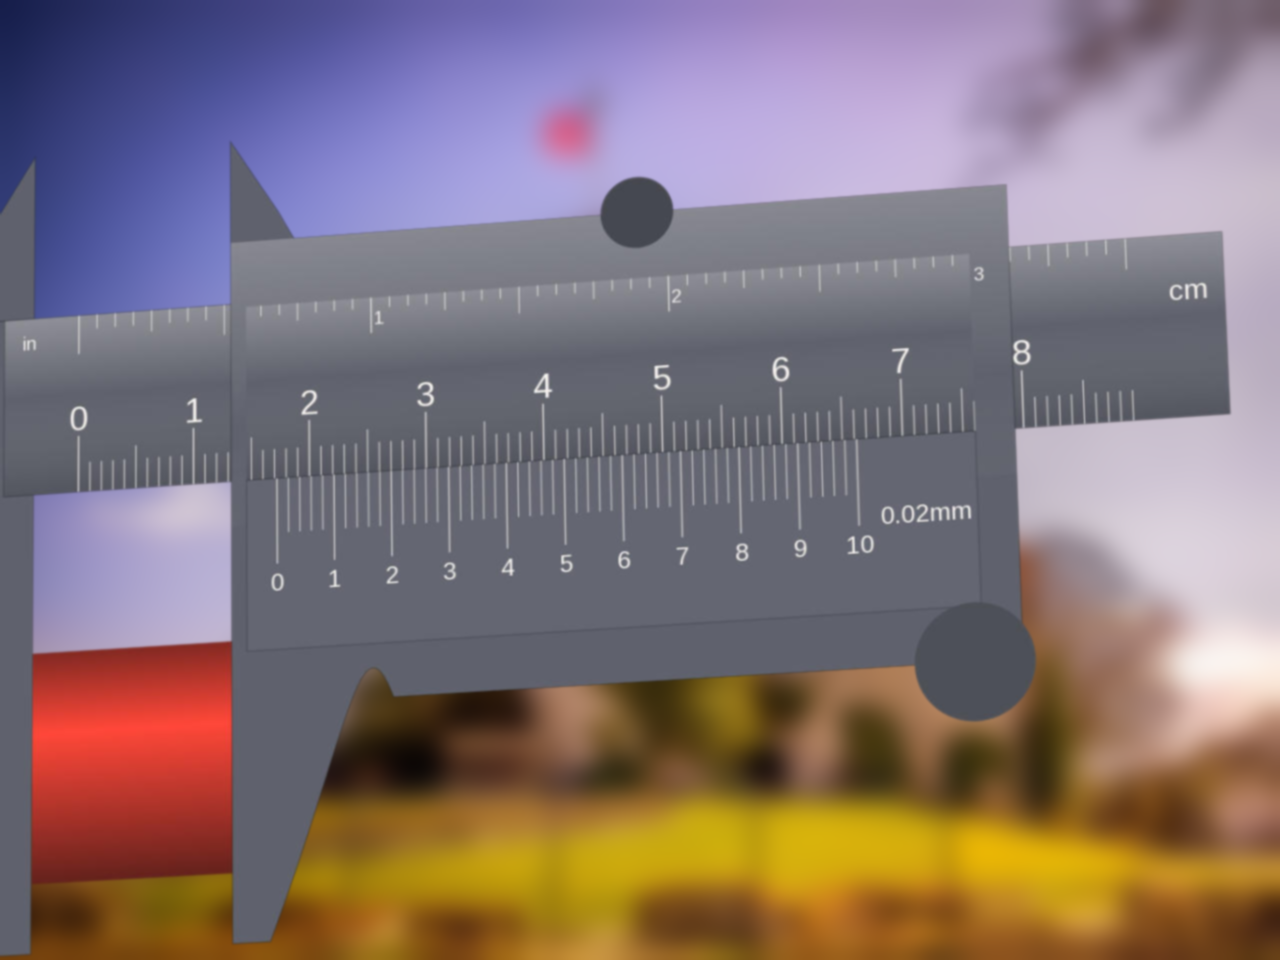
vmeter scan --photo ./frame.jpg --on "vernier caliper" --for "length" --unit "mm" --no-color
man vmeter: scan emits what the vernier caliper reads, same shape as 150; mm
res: 17.2; mm
